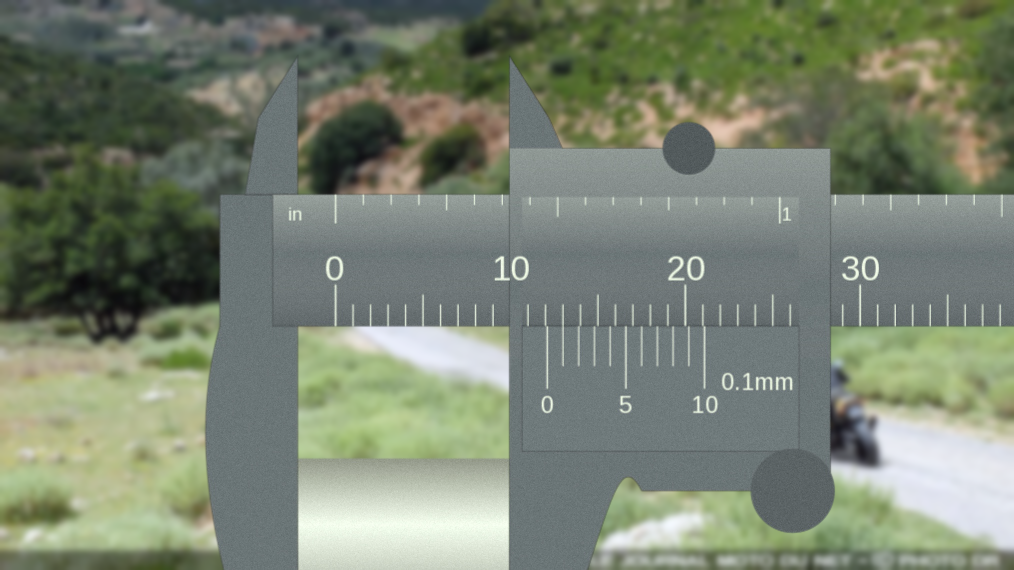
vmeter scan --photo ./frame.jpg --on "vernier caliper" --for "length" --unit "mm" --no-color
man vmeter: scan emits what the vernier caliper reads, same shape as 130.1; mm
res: 12.1; mm
